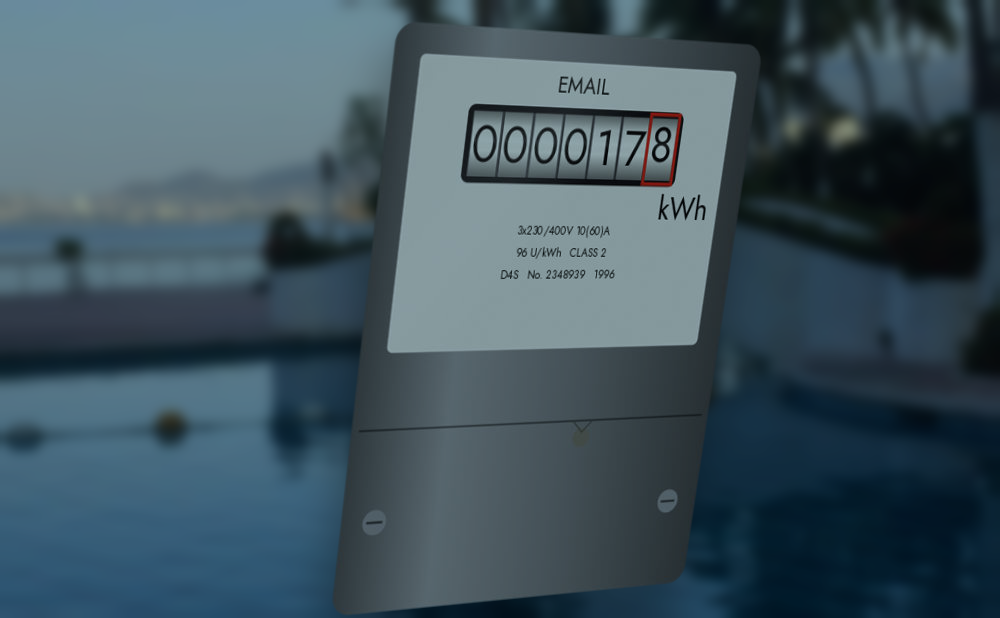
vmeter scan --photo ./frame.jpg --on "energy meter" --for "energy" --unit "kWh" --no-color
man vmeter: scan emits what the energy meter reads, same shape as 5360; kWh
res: 17.8; kWh
